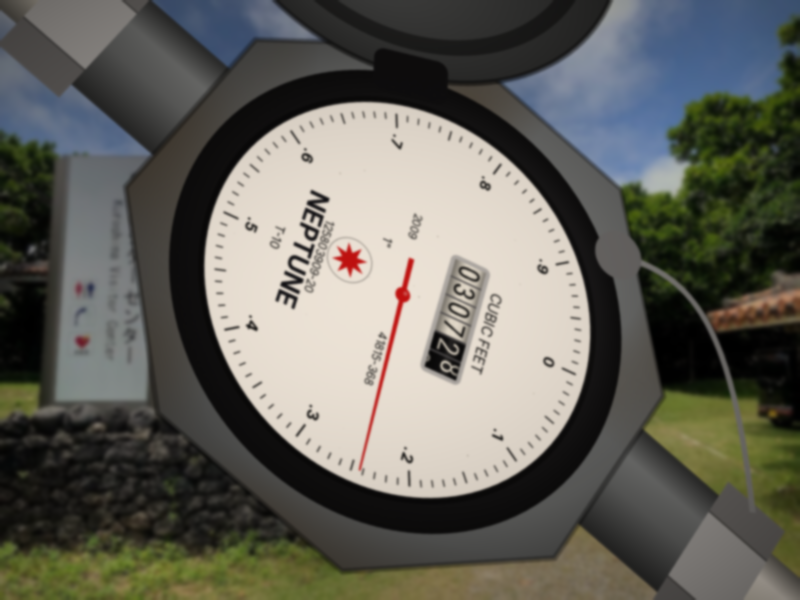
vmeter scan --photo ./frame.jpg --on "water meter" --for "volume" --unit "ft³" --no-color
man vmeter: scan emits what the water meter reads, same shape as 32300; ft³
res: 30728.24; ft³
